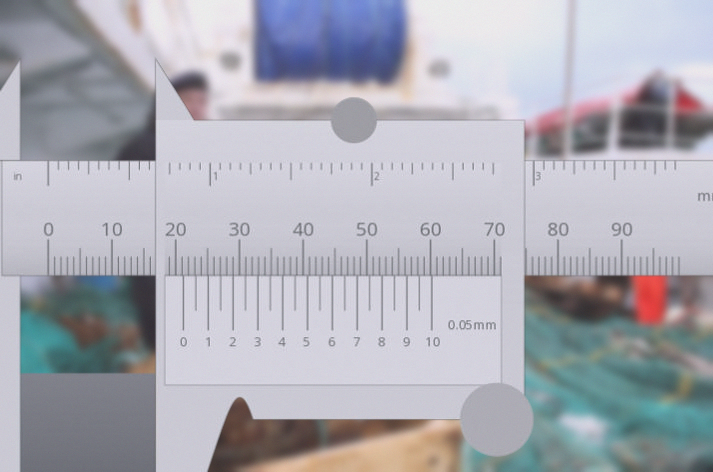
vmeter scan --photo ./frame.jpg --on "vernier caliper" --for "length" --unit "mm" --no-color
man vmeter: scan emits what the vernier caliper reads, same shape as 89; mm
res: 21.2; mm
